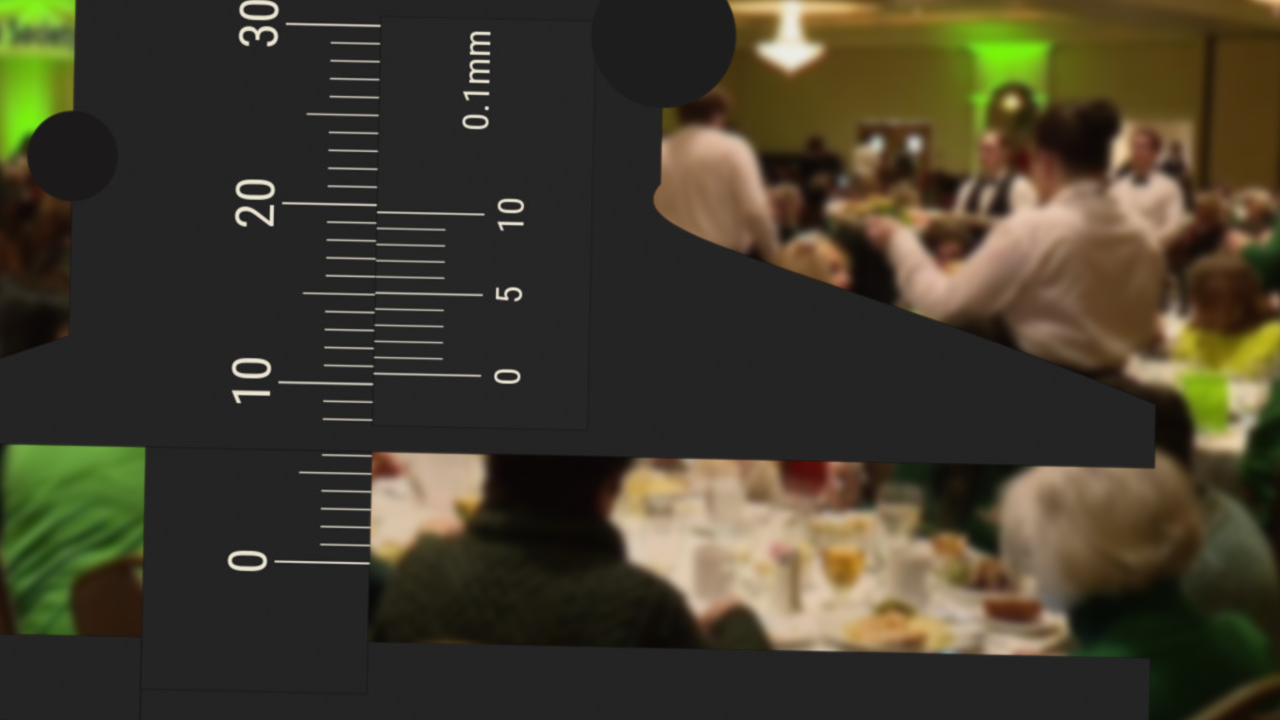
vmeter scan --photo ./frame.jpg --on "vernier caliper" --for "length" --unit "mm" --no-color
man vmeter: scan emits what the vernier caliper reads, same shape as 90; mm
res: 10.6; mm
